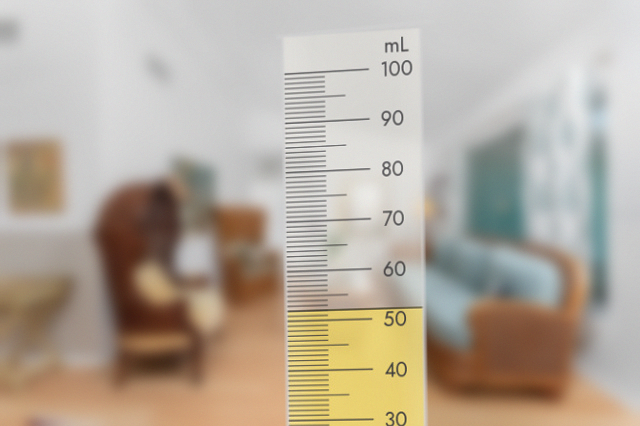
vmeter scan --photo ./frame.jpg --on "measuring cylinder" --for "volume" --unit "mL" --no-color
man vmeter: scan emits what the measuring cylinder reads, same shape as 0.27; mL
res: 52; mL
